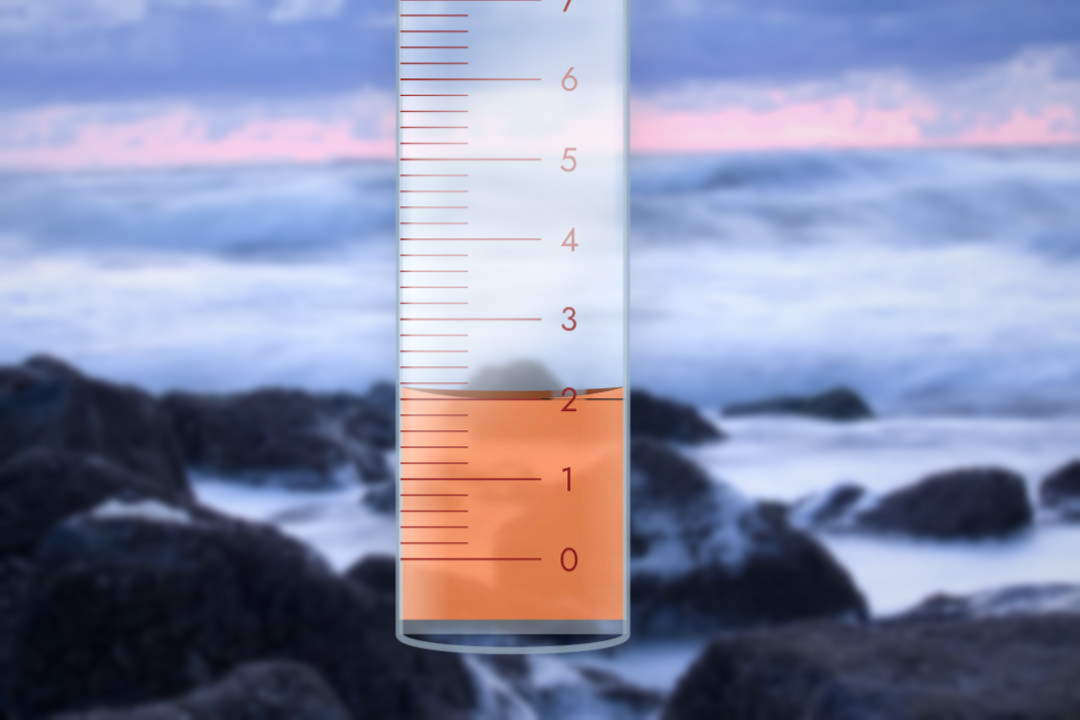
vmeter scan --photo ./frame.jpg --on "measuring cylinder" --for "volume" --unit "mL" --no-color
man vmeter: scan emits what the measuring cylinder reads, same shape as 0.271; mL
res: 2; mL
